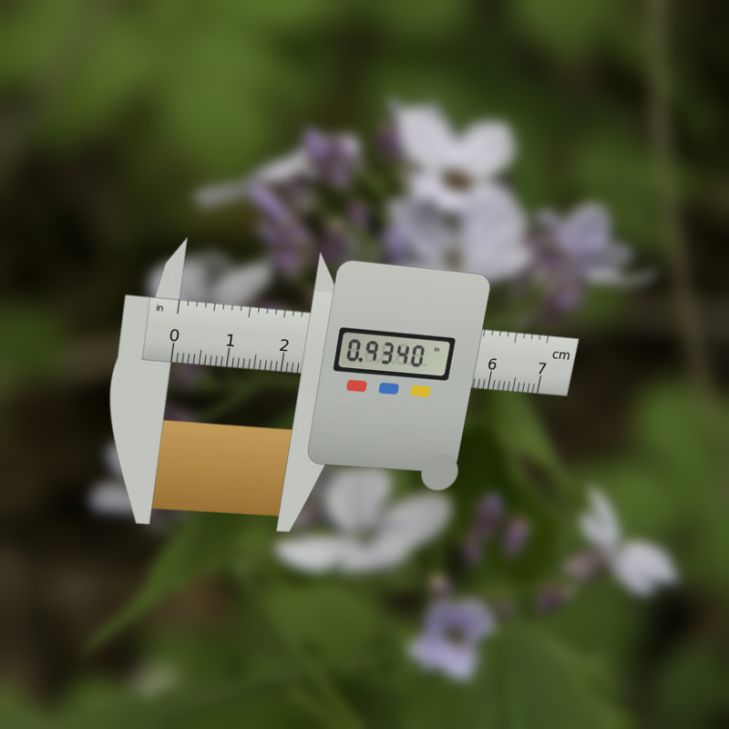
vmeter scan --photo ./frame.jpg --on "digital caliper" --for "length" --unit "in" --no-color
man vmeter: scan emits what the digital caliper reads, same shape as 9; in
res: 0.9340; in
